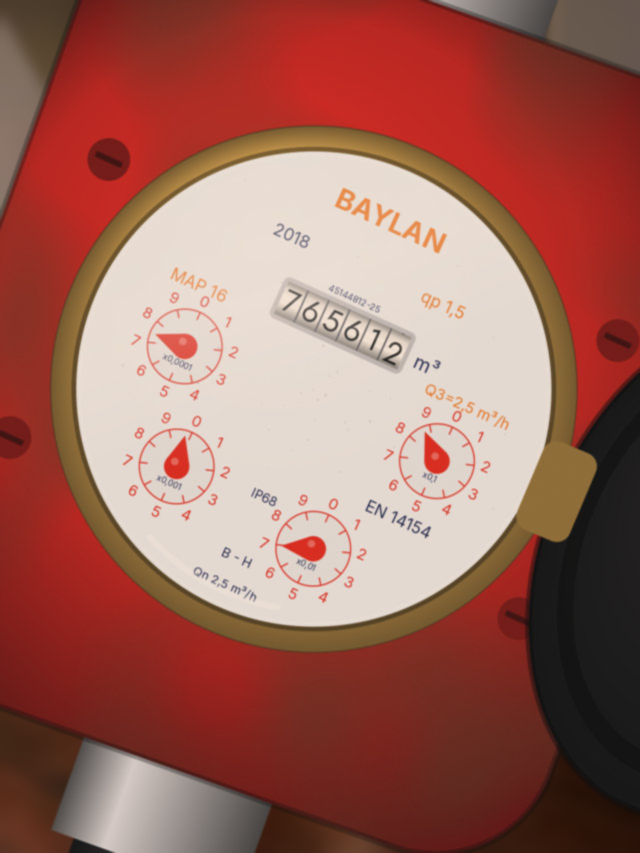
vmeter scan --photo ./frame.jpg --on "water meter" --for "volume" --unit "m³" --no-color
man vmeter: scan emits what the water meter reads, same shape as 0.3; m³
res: 765611.8697; m³
